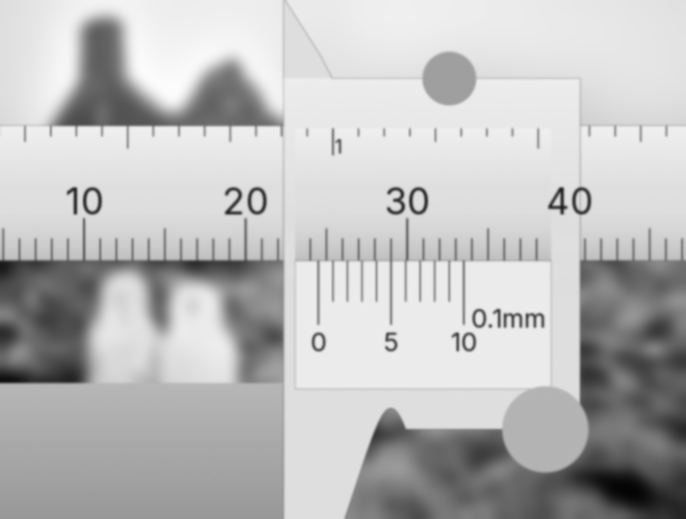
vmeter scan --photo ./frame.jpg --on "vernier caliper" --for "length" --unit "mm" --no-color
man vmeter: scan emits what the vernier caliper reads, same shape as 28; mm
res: 24.5; mm
